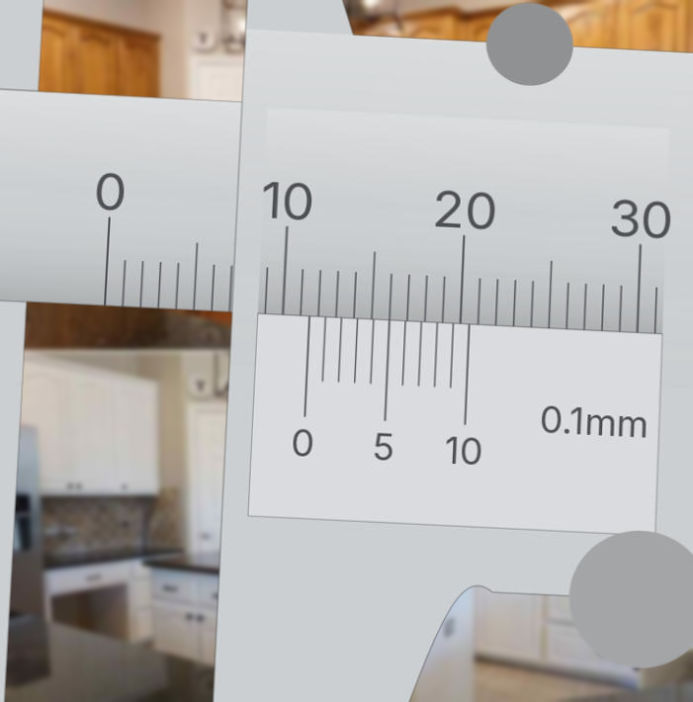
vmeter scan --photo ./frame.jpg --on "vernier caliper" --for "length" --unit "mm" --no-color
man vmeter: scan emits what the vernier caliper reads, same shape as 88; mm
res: 11.5; mm
